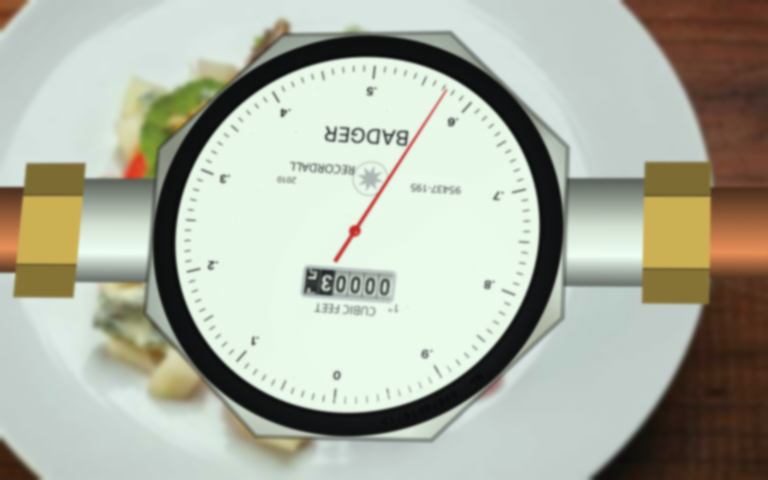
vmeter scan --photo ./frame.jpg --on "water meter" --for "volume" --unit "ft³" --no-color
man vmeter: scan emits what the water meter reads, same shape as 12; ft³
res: 34.57; ft³
